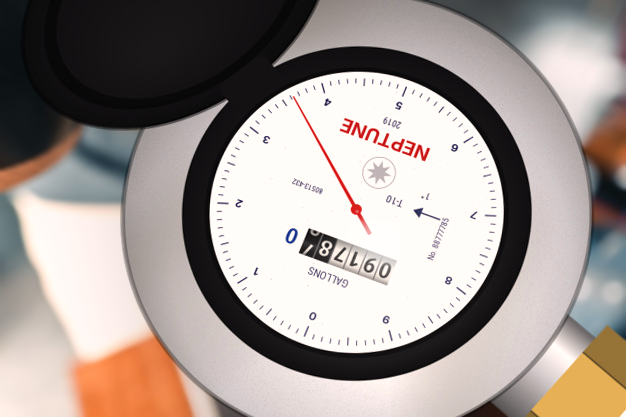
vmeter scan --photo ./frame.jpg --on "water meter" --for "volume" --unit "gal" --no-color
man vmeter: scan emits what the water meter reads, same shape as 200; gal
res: 917873.6; gal
